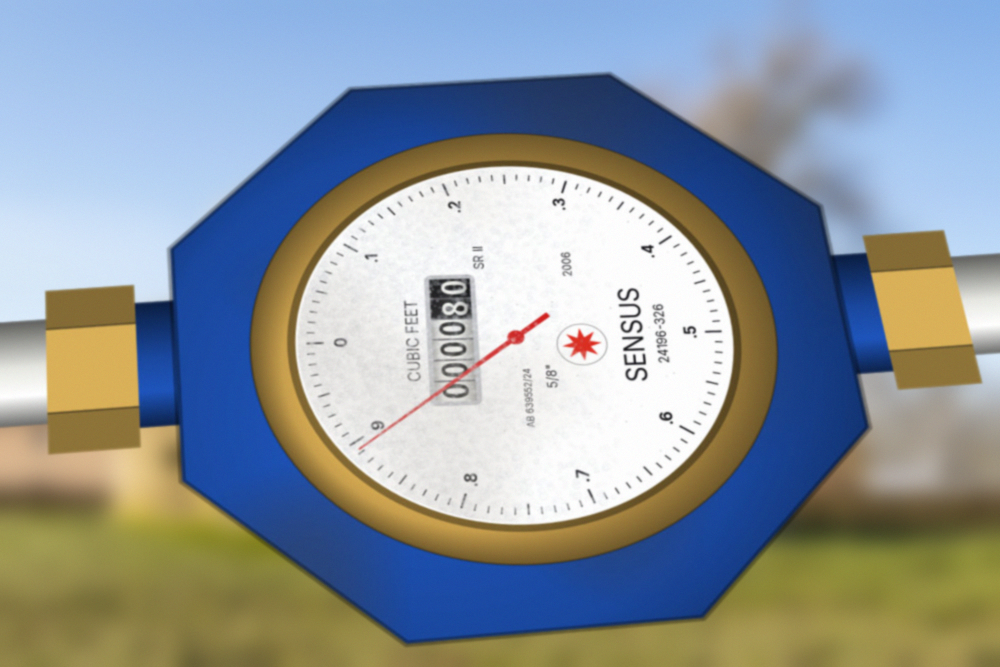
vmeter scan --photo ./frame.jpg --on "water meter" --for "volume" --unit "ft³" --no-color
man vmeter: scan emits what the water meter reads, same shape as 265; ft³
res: 79.89; ft³
